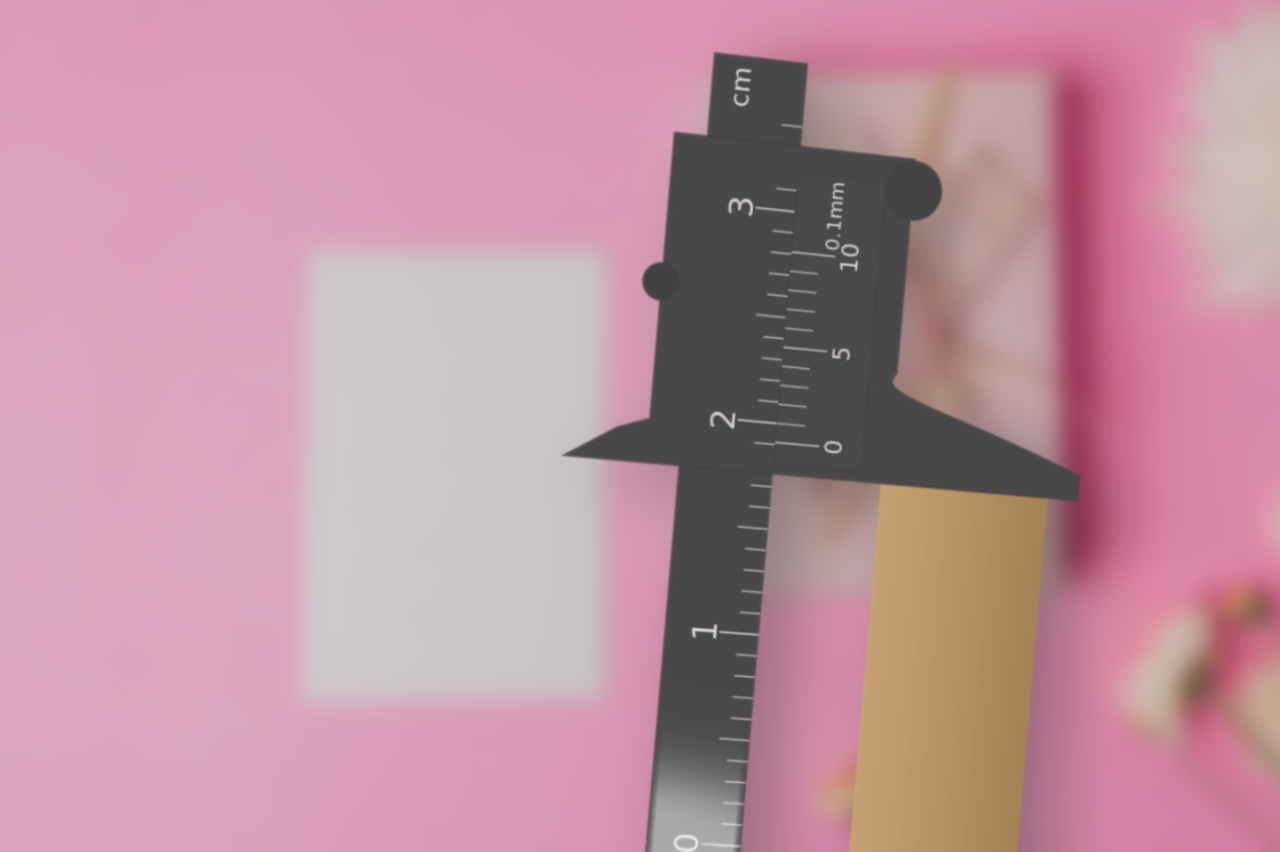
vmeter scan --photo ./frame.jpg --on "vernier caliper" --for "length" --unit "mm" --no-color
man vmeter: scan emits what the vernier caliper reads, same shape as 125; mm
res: 19.1; mm
